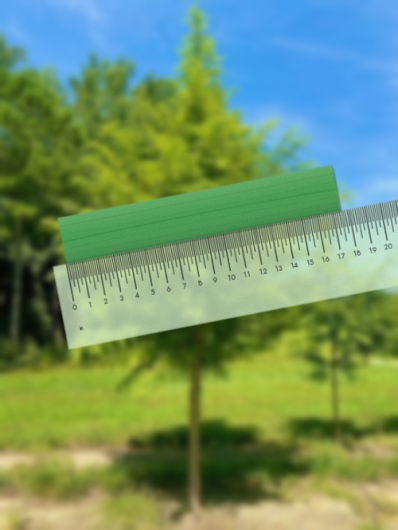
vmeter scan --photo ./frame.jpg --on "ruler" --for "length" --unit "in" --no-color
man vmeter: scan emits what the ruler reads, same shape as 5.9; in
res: 17.5; in
